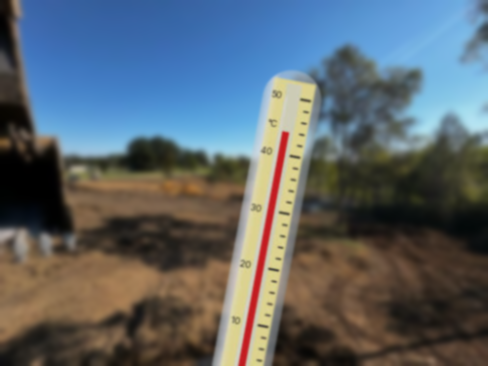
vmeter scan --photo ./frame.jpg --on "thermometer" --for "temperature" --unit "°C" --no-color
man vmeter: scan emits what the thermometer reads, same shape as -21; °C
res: 44; °C
